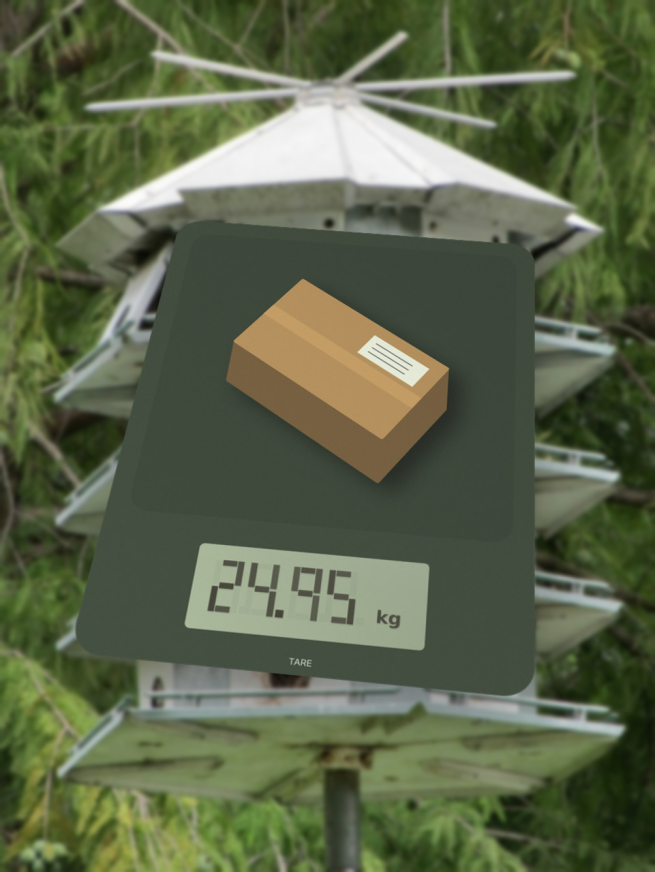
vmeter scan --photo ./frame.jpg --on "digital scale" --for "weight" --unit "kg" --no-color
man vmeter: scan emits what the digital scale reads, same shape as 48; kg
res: 24.95; kg
